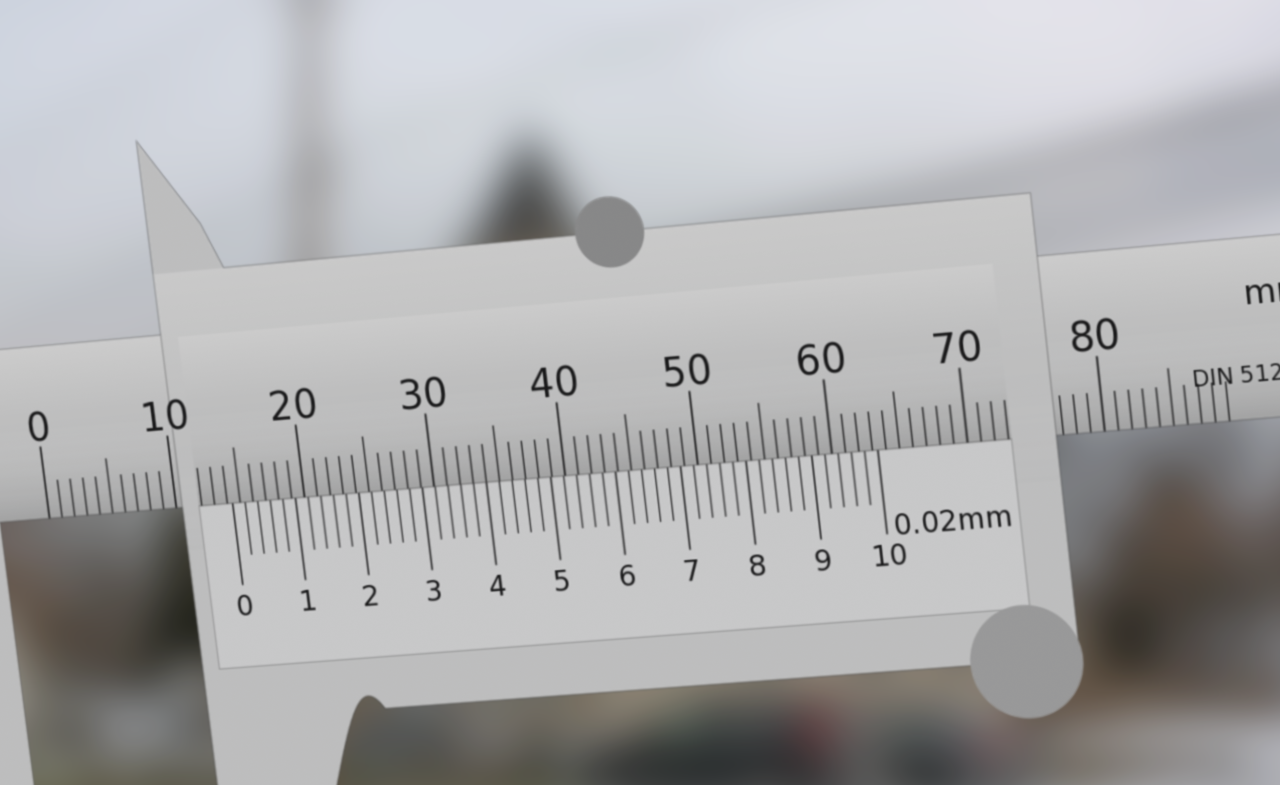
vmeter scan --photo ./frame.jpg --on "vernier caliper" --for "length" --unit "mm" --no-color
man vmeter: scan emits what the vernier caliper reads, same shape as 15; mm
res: 14.4; mm
